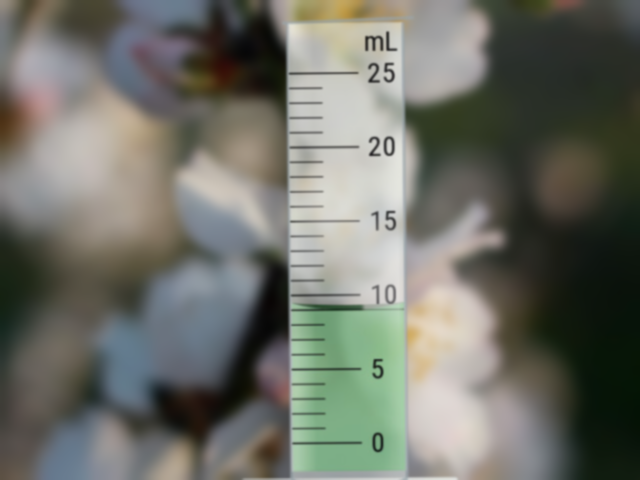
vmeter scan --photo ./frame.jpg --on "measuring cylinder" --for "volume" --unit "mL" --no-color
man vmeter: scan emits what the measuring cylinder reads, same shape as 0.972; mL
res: 9; mL
